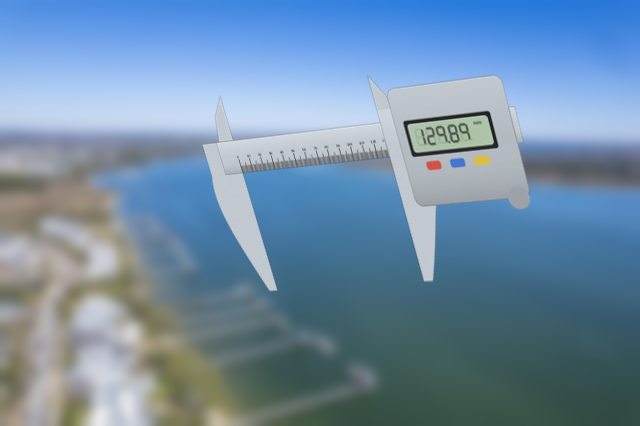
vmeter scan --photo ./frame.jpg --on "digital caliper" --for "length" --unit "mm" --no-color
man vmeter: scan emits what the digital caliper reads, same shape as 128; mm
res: 129.89; mm
